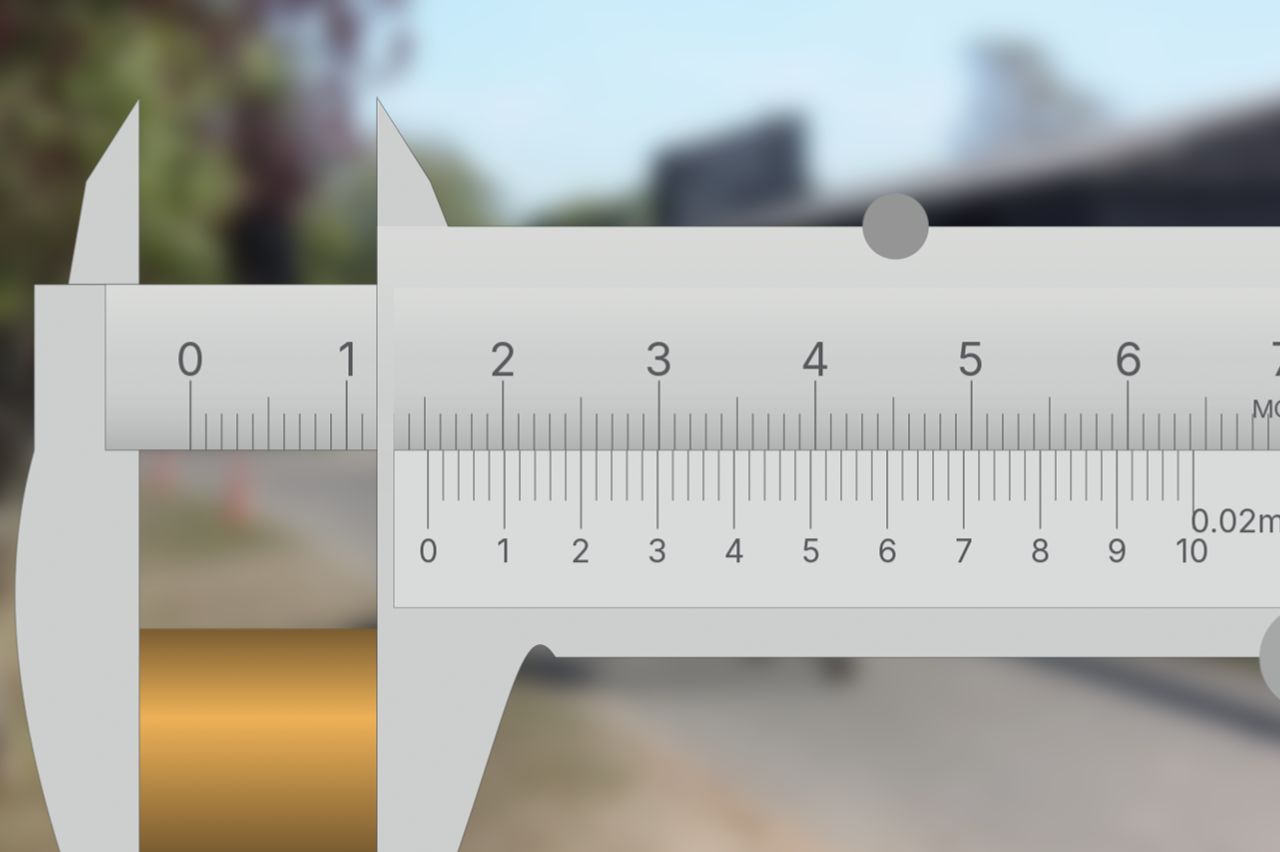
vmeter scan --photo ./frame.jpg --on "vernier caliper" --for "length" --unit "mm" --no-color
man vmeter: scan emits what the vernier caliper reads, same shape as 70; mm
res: 15.2; mm
